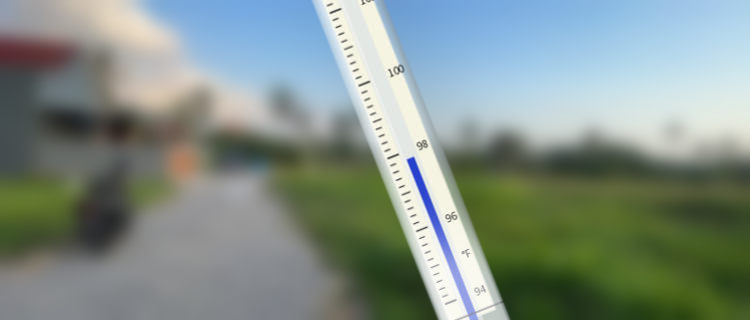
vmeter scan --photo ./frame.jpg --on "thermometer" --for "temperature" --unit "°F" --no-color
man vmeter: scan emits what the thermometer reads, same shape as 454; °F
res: 97.8; °F
